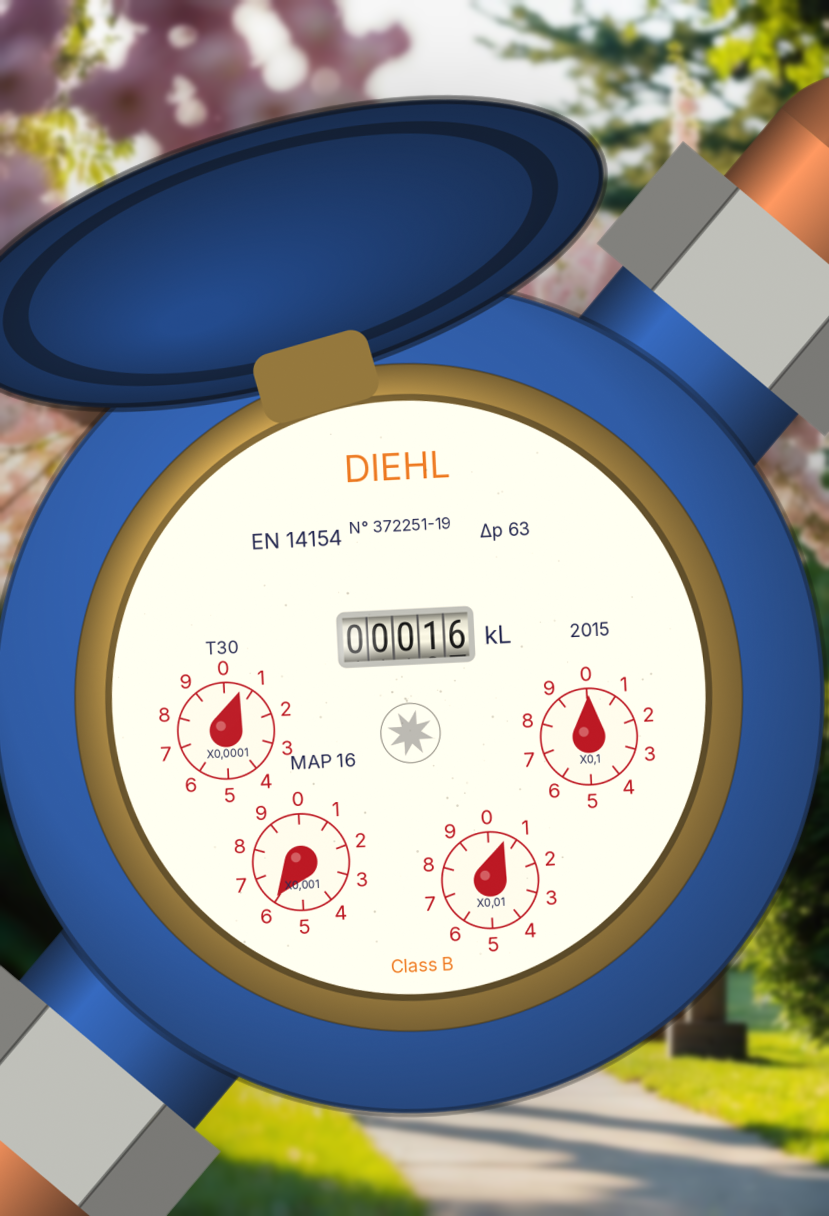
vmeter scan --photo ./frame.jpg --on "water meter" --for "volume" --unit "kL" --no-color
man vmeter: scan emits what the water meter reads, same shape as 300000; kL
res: 16.0060; kL
